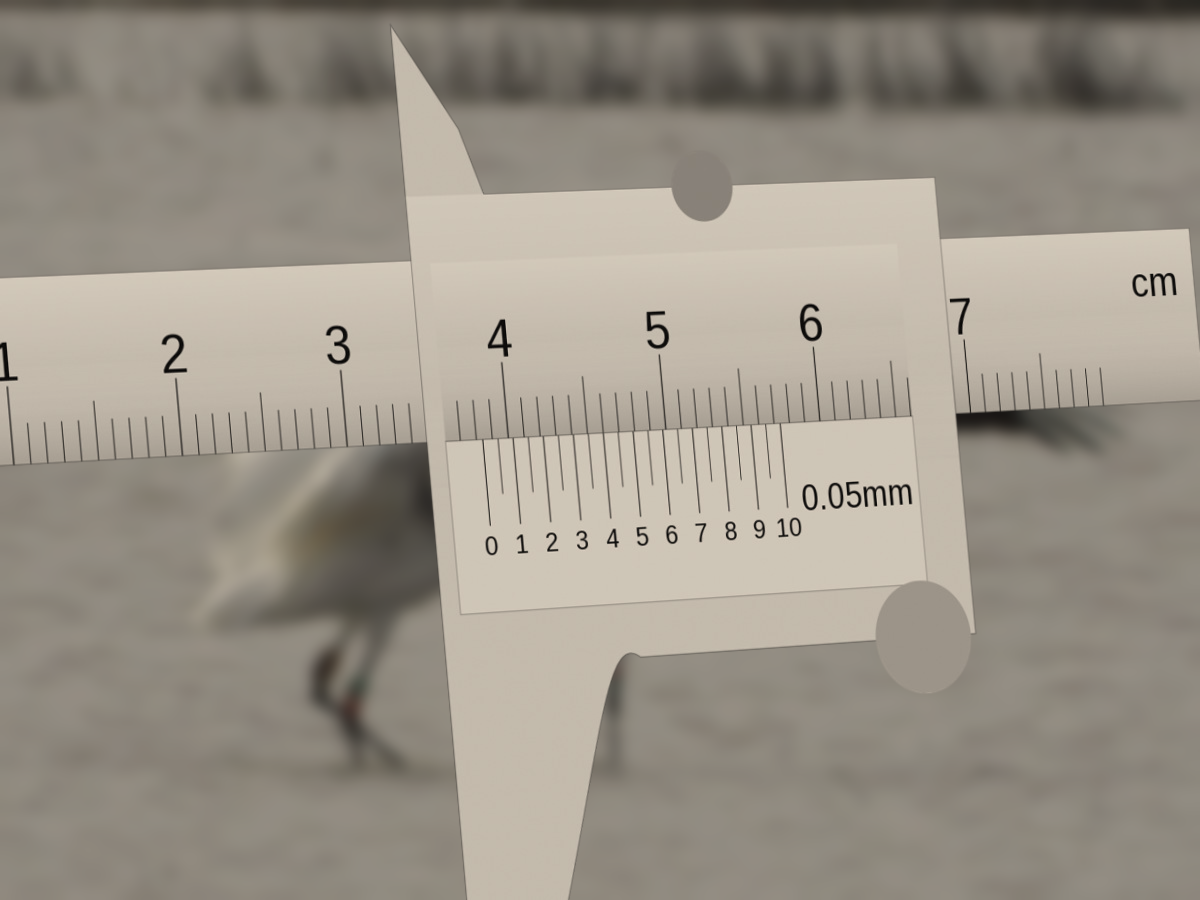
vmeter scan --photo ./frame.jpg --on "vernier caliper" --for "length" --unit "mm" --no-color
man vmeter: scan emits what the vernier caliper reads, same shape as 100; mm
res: 38.4; mm
